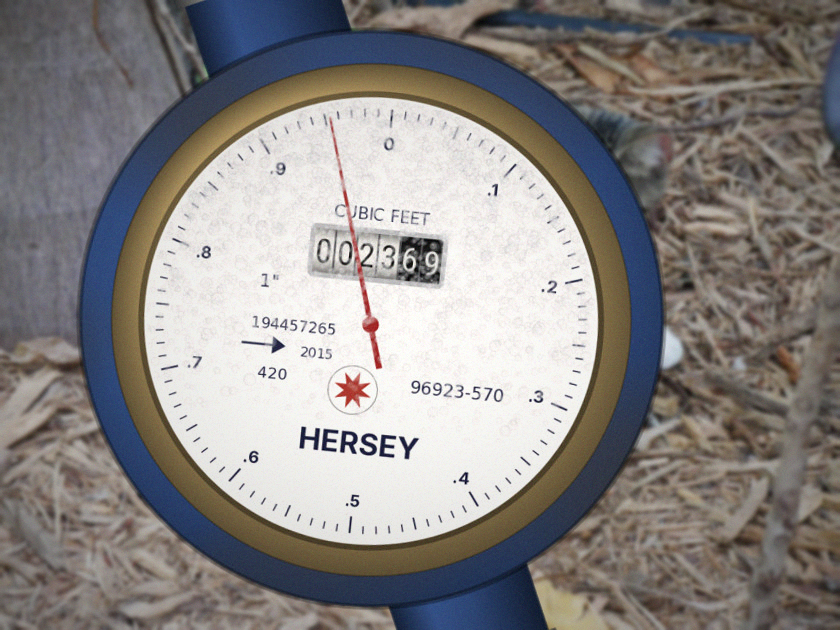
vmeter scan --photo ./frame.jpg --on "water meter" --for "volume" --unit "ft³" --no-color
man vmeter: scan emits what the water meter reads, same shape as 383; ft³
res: 2368.95; ft³
